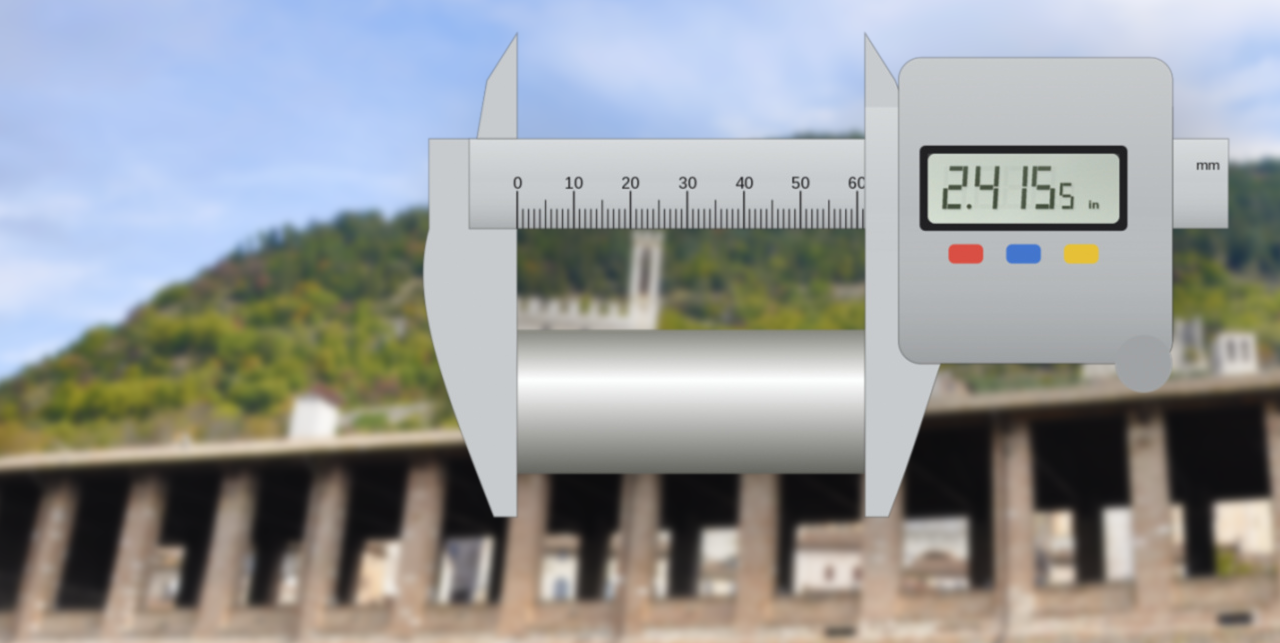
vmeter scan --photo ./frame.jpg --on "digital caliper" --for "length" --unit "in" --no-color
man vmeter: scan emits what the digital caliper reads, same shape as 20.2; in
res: 2.4155; in
